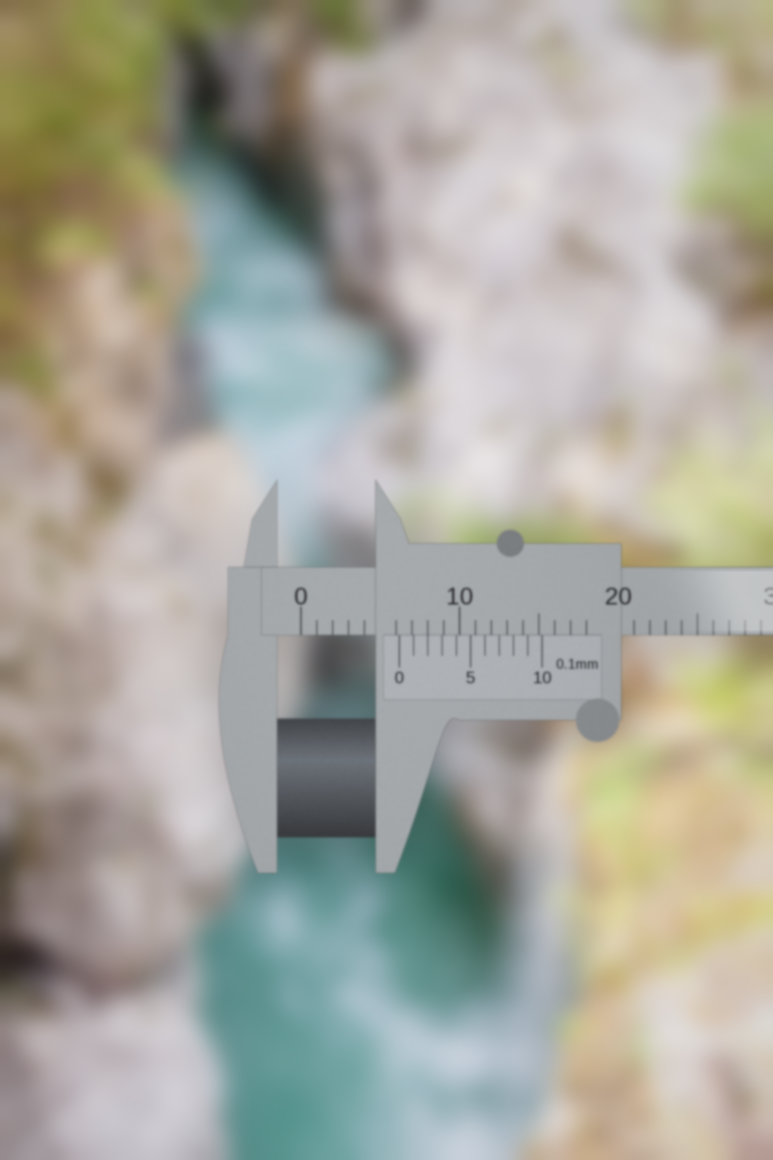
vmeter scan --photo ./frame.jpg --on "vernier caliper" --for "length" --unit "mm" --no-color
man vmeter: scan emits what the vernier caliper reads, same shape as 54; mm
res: 6.2; mm
